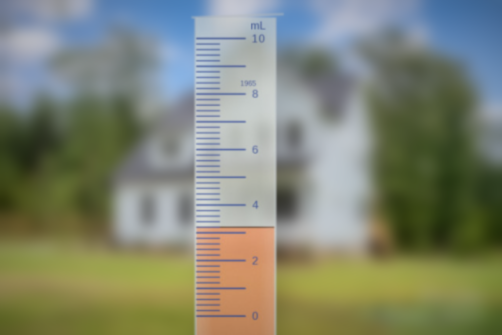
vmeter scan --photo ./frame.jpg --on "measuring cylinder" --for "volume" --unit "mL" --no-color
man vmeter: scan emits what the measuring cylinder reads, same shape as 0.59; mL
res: 3.2; mL
